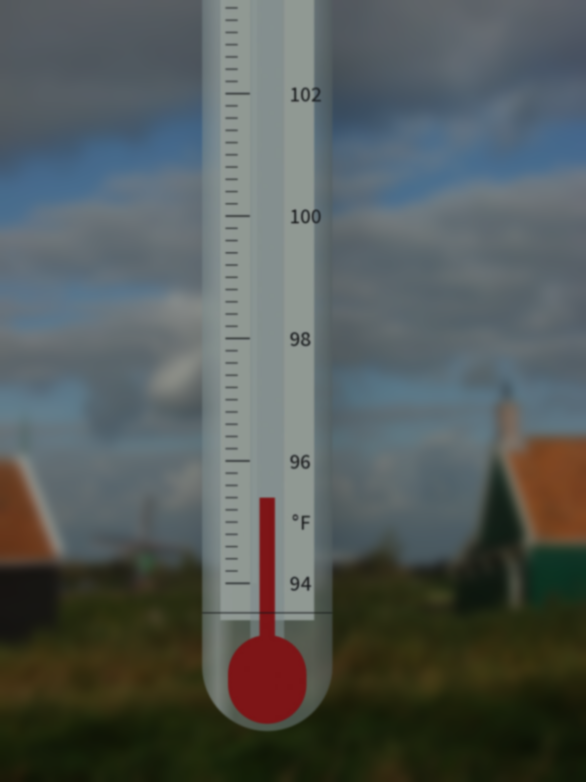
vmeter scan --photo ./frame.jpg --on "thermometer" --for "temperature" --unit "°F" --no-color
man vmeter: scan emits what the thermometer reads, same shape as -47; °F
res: 95.4; °F
